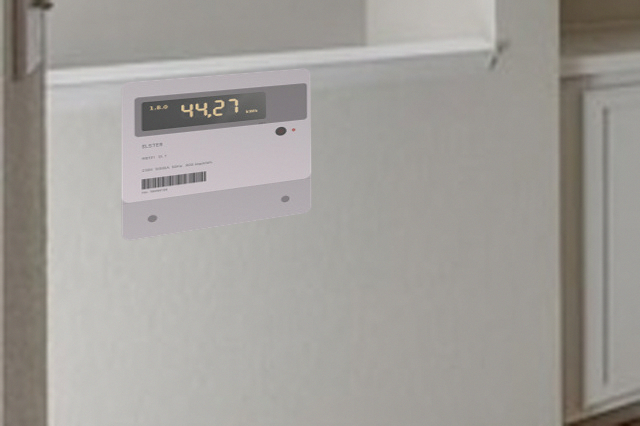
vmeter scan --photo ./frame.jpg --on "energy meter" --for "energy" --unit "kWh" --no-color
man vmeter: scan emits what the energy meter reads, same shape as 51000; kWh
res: 44.27; kWh
